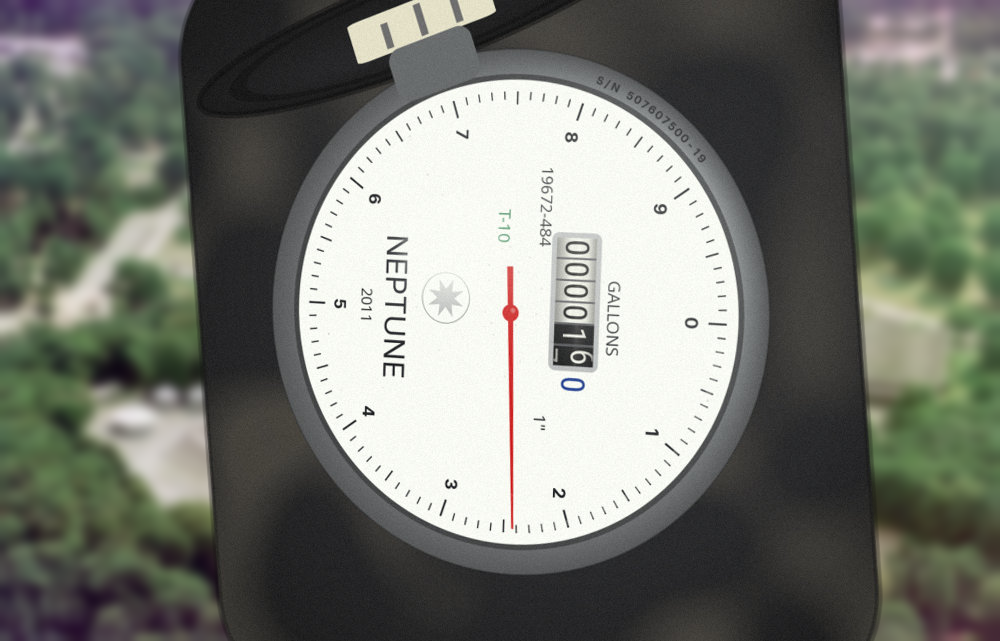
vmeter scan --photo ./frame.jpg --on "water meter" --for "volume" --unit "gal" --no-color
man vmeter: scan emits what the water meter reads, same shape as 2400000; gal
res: 162.4; gal
